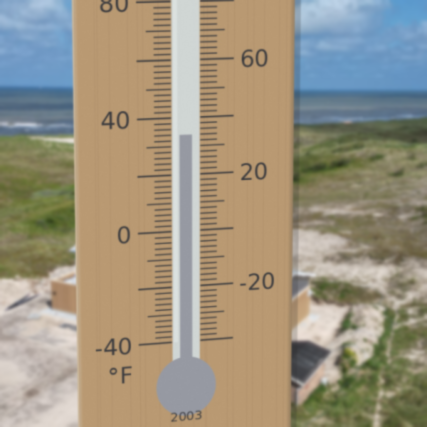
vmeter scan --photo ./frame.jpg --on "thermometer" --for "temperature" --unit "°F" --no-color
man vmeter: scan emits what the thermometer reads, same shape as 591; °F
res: 34; °F
